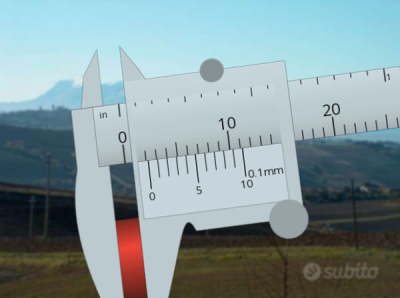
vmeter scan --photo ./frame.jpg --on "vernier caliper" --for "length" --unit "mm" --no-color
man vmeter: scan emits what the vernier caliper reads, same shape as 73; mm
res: 2.2; mm
